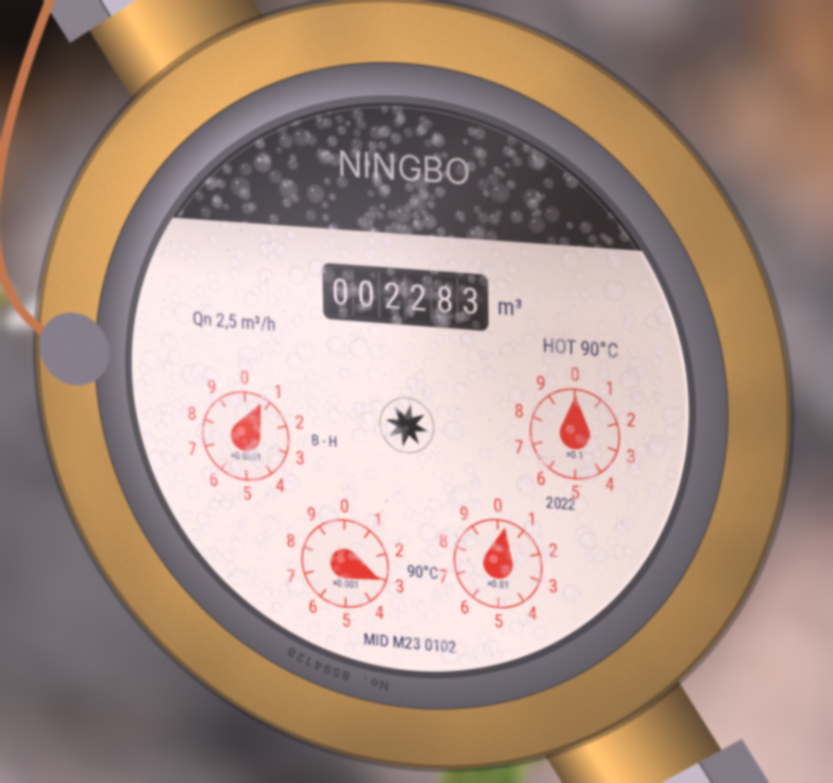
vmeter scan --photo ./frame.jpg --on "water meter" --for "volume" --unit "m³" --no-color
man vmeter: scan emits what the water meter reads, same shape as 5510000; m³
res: 2283.0030; m³
